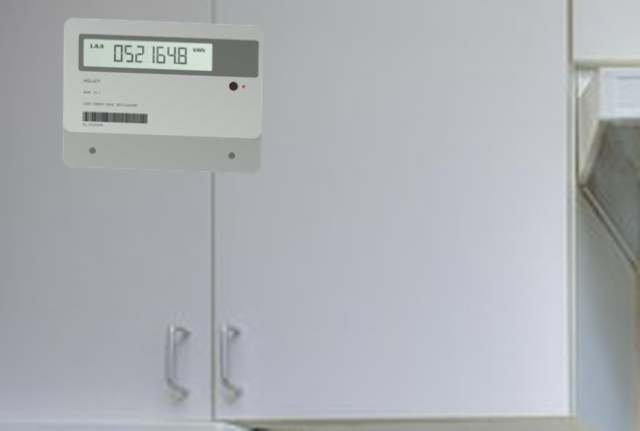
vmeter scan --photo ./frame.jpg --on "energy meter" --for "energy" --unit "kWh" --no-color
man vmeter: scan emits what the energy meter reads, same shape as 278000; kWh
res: 52164.8; kWh
